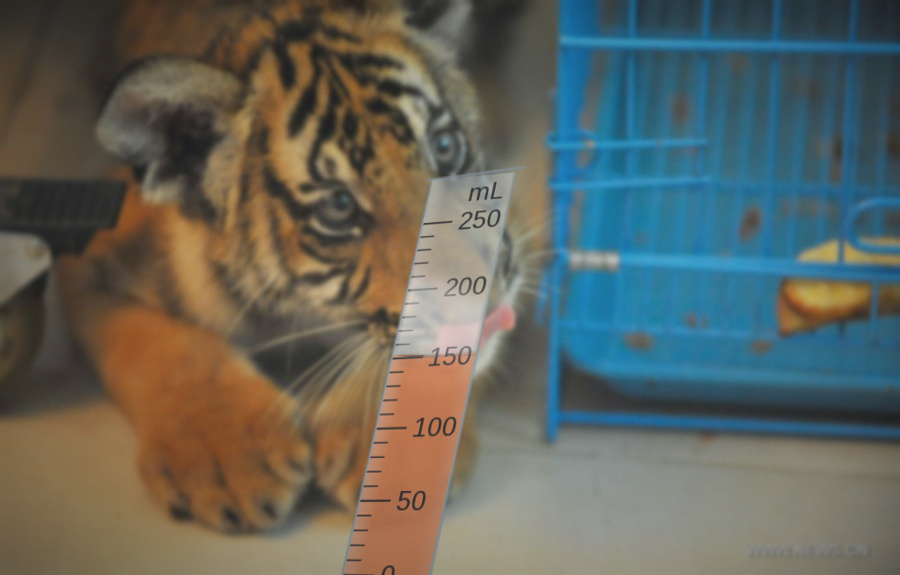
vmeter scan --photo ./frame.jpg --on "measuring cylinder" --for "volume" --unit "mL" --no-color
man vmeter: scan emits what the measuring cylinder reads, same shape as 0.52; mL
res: 150; mL
